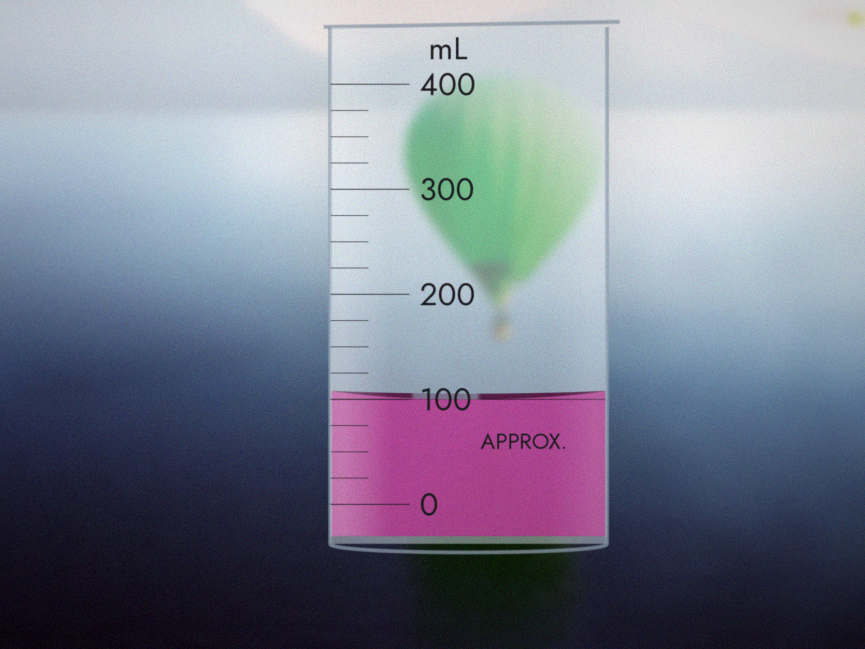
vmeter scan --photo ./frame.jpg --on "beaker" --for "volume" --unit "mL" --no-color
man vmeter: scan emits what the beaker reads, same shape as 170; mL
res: 100; mL
